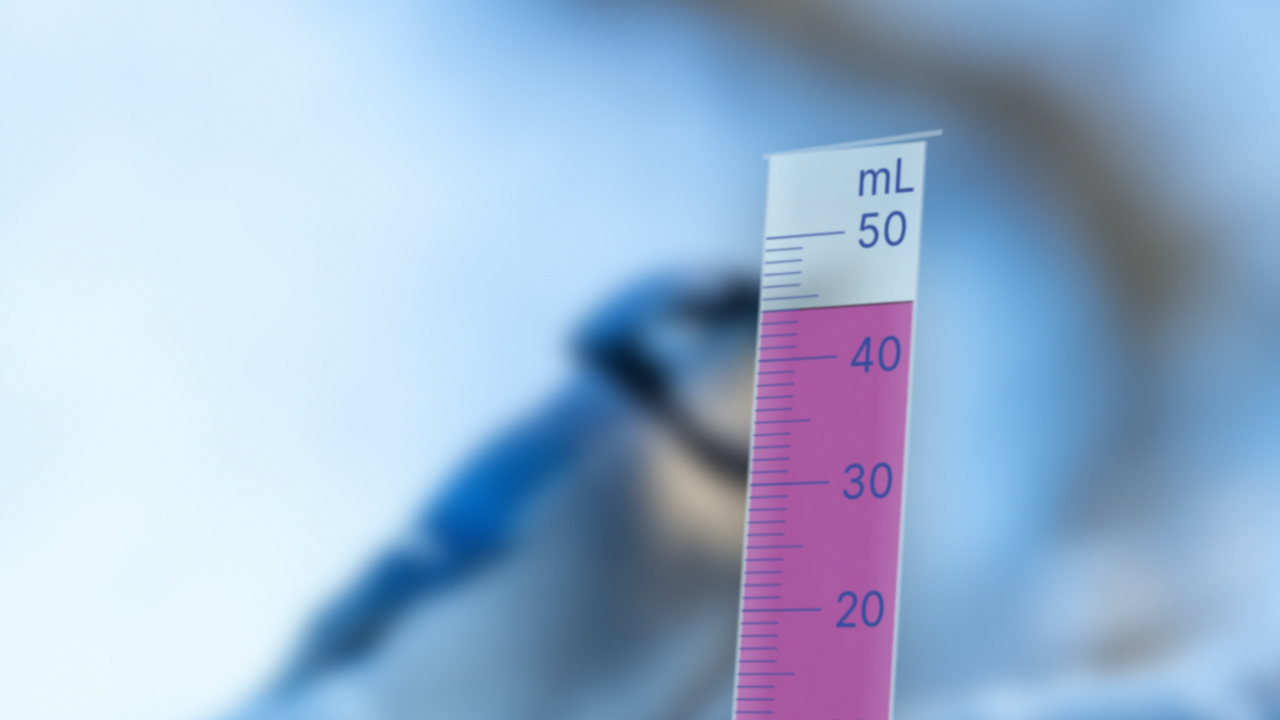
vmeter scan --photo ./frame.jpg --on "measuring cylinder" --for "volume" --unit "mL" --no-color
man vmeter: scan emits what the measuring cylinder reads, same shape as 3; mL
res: 44; mL
